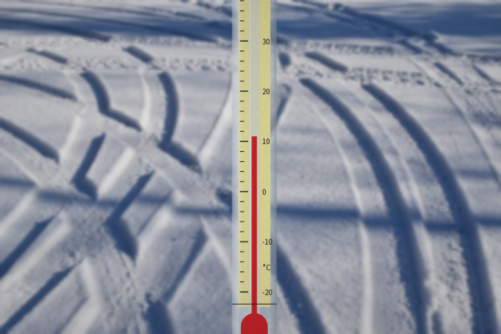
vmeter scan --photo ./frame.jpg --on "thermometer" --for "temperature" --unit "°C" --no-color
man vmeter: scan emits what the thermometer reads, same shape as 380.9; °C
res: 11; °C
